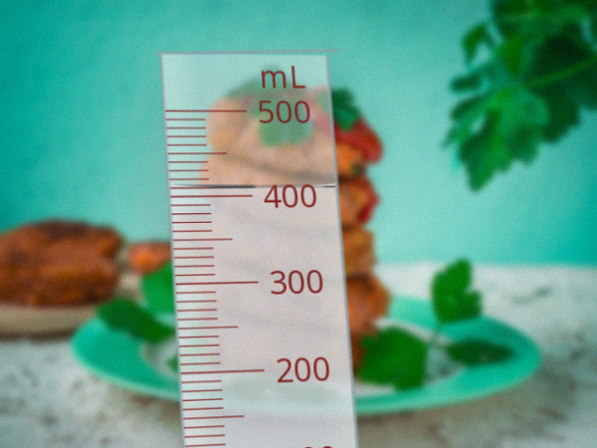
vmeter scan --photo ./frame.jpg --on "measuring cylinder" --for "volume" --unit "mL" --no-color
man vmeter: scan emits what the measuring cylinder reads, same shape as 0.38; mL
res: 410; mL
